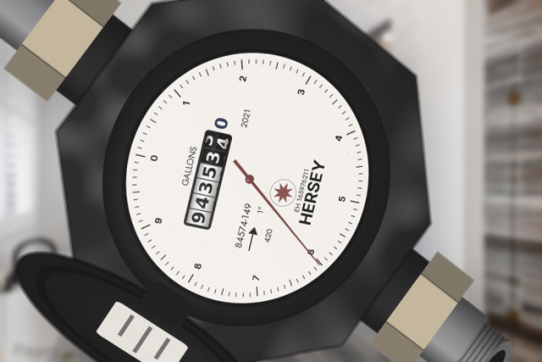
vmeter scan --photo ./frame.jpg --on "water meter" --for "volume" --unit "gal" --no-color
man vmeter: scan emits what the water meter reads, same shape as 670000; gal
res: 9435336.0; gal
